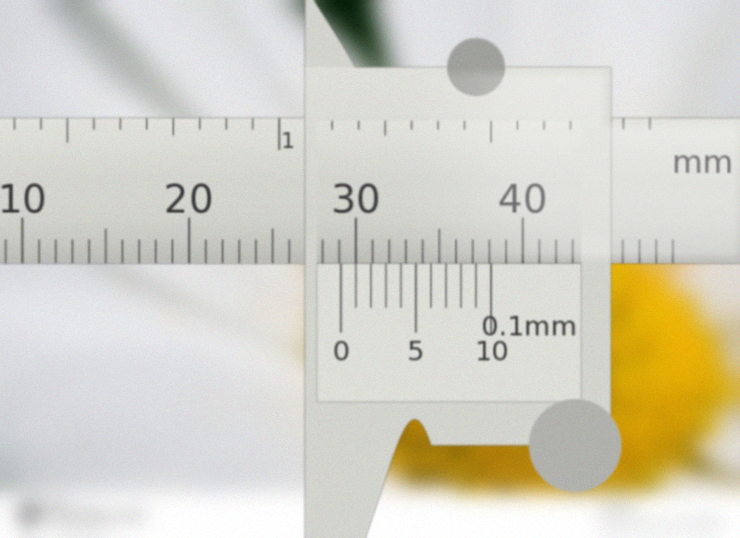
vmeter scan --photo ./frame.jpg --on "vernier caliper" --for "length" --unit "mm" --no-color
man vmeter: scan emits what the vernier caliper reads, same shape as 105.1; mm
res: 29.1; mm
